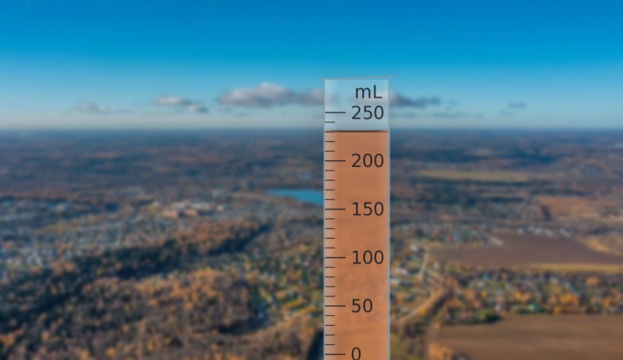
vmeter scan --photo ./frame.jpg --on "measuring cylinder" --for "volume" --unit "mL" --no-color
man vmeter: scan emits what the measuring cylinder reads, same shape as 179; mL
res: 230; mL
